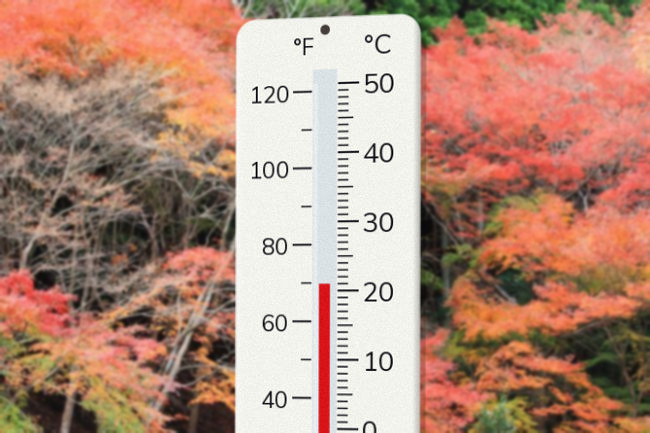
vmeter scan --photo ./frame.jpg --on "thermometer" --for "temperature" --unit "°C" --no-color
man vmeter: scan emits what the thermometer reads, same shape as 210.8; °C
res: 21; °C
